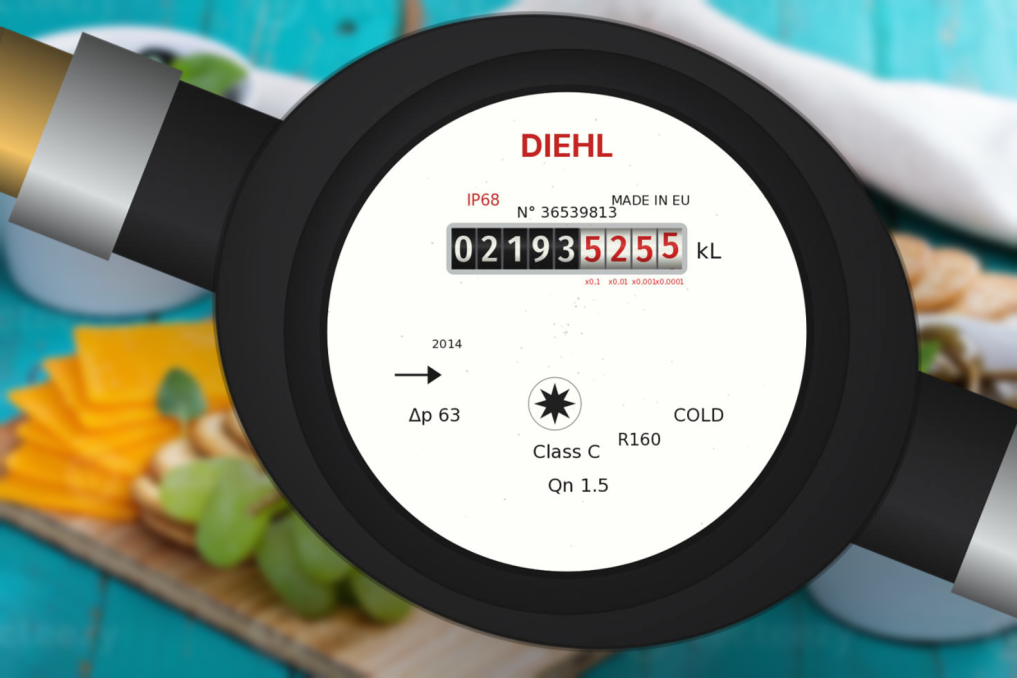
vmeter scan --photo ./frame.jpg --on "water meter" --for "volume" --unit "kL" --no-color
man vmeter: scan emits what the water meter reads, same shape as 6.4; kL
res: 2193.5255; kL
